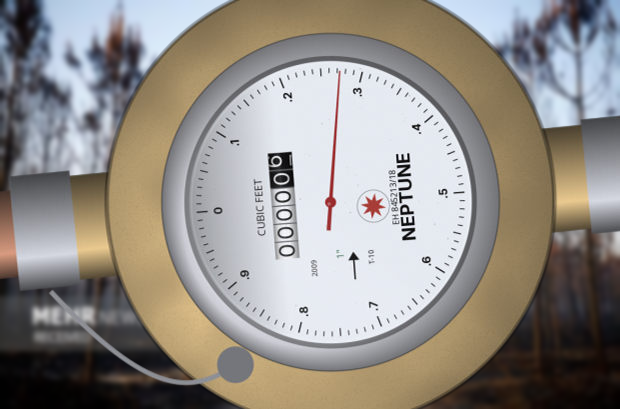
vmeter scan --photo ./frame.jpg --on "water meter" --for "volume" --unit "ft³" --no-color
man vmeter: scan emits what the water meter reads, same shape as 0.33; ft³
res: 6.27; ft³
